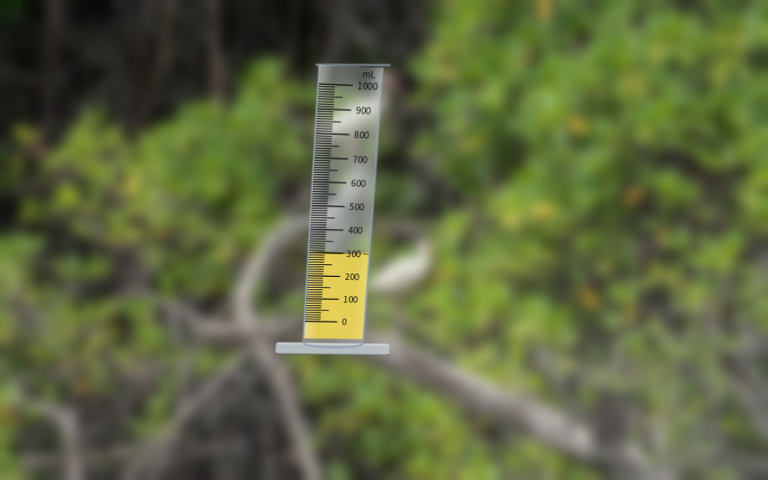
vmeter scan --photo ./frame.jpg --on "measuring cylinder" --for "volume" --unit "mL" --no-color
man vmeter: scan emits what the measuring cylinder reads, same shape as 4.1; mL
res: 300; mL
